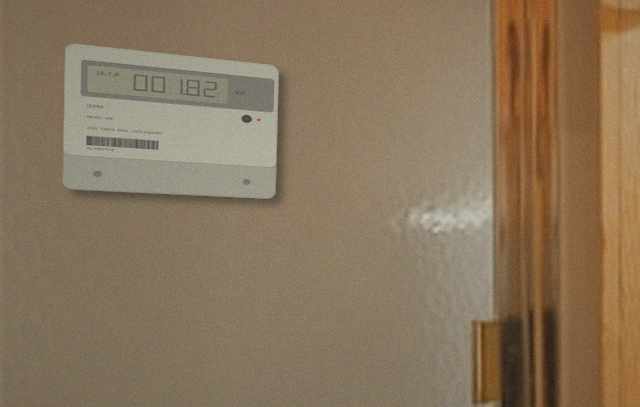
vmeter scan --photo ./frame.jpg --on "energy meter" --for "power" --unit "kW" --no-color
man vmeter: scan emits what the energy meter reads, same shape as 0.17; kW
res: 1.82; kW
